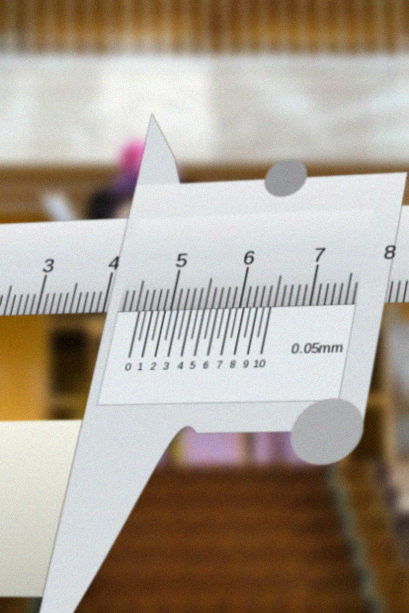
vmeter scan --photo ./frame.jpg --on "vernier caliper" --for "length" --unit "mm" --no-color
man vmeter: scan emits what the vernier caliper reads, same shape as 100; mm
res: 45.4; mm
